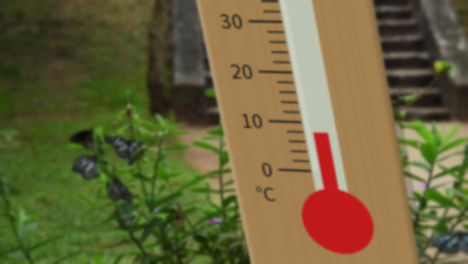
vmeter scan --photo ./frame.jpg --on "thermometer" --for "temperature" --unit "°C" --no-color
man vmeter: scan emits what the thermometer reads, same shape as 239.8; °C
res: 8; °C
